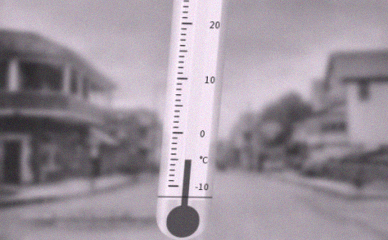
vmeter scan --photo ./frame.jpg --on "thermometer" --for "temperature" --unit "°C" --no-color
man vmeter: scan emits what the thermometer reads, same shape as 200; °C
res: -5; °C
